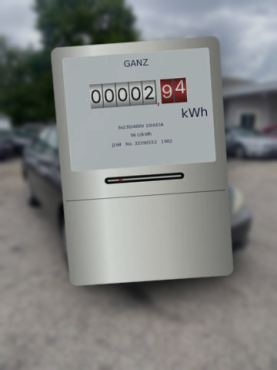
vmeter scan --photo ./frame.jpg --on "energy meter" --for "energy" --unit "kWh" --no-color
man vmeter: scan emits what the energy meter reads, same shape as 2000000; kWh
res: 2.94; kWh
